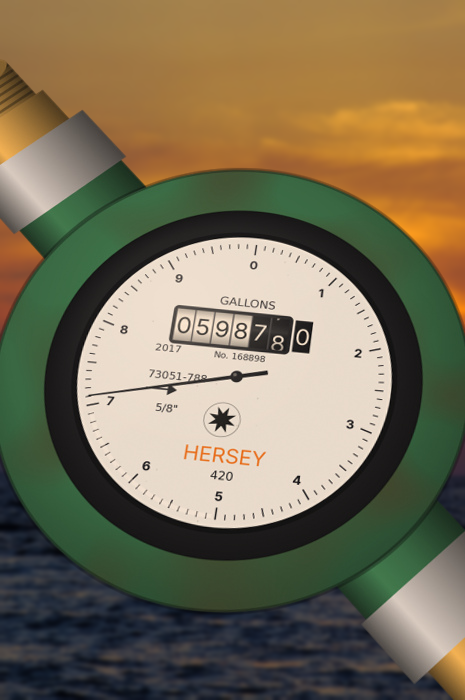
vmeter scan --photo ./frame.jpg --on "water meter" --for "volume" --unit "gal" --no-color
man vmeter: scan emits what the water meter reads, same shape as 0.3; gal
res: 598777.1; gal
